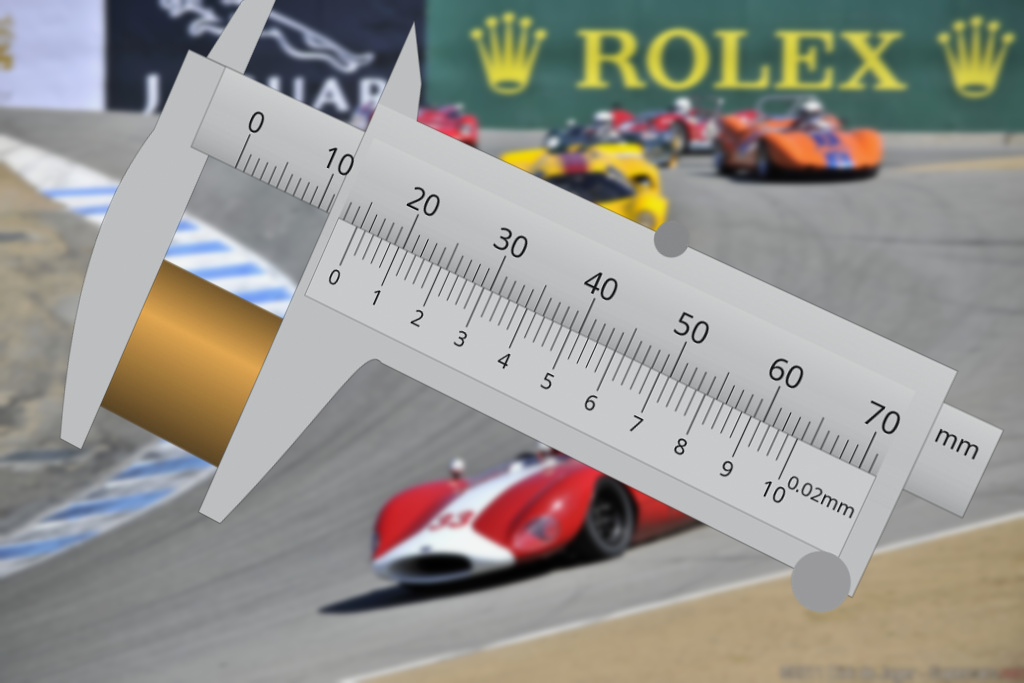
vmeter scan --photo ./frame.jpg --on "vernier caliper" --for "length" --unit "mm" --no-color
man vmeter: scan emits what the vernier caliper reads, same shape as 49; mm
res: 14.6; mm
